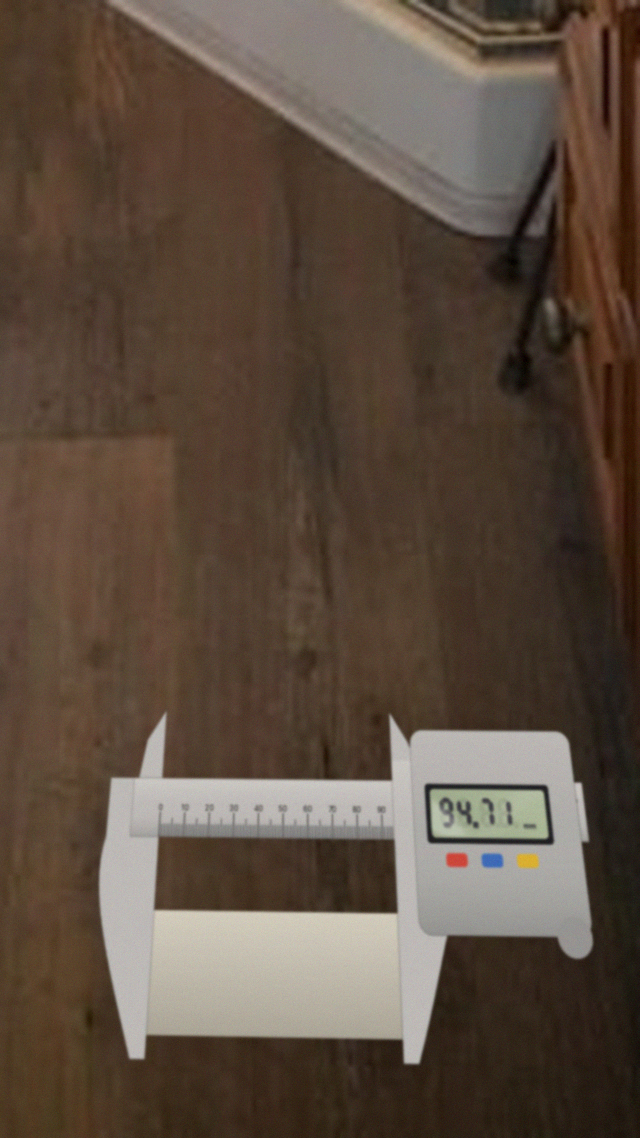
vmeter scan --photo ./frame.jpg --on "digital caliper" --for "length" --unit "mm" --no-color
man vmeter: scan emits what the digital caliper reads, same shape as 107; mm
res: 94.71; mm
